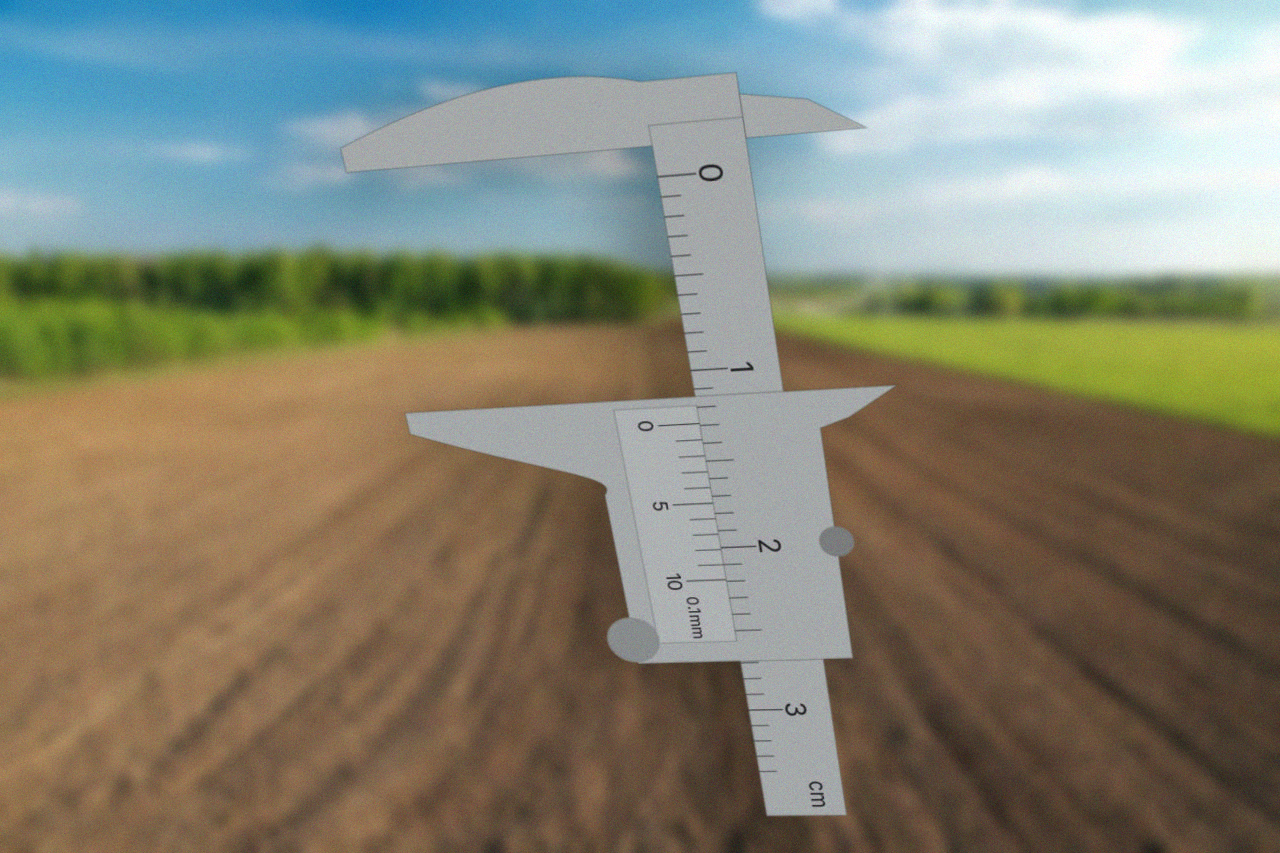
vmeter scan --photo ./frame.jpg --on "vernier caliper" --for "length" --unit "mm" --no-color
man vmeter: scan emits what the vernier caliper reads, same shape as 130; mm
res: 12.9; mm
